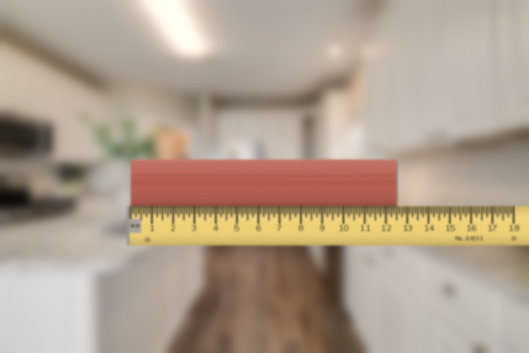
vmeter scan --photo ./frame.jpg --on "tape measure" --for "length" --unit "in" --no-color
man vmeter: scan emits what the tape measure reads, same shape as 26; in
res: 12.5; in
